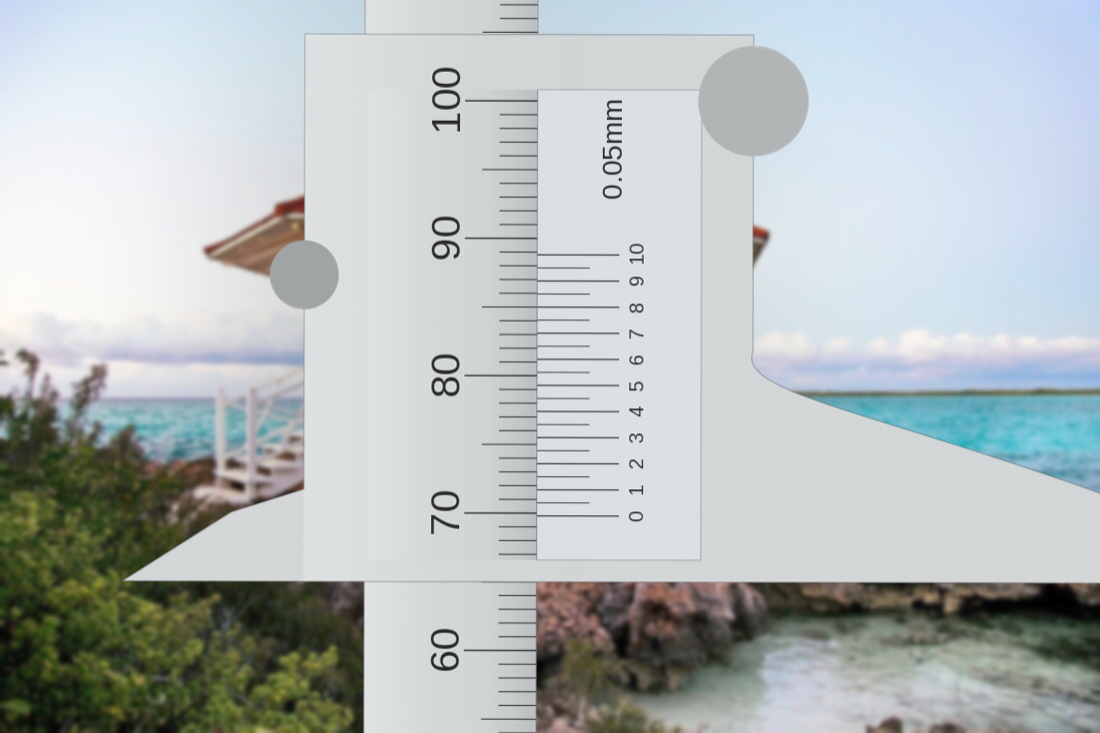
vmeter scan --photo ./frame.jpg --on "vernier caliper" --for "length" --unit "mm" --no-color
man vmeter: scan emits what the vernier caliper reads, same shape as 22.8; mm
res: 69.8; mm
